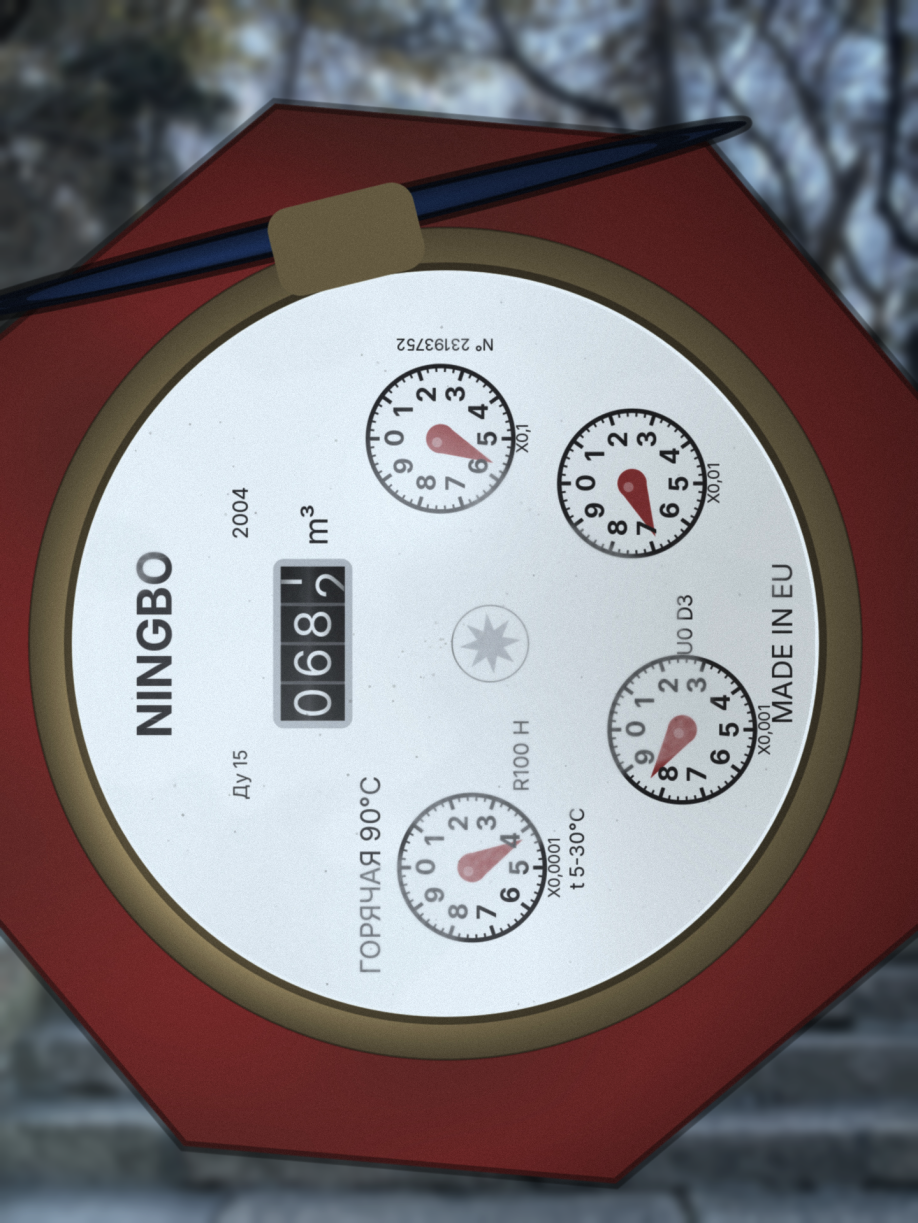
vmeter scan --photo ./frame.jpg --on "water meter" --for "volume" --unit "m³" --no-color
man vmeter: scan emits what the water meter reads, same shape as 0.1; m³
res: 681.5684; m³
